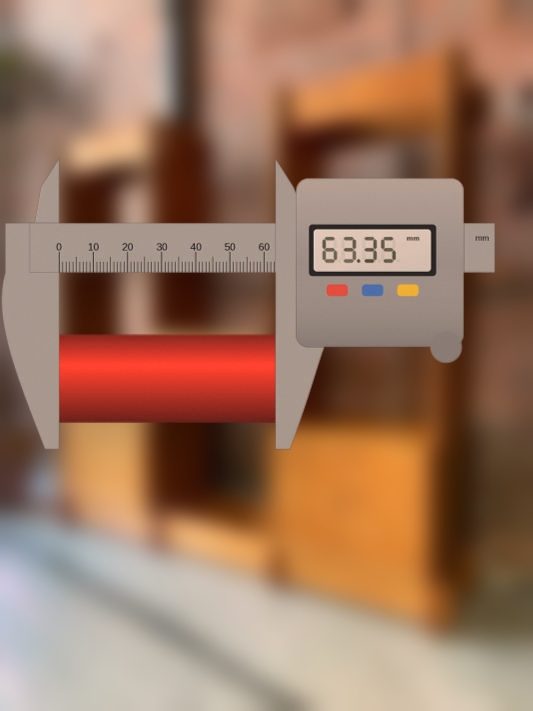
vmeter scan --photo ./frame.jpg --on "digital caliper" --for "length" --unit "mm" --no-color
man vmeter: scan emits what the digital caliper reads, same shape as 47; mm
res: 63.35; mm
